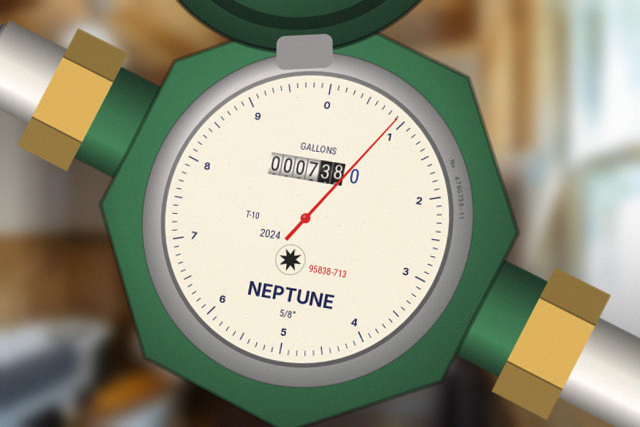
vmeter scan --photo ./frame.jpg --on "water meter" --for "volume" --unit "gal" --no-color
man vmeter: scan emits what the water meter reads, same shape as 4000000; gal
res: 7380.9; gal
